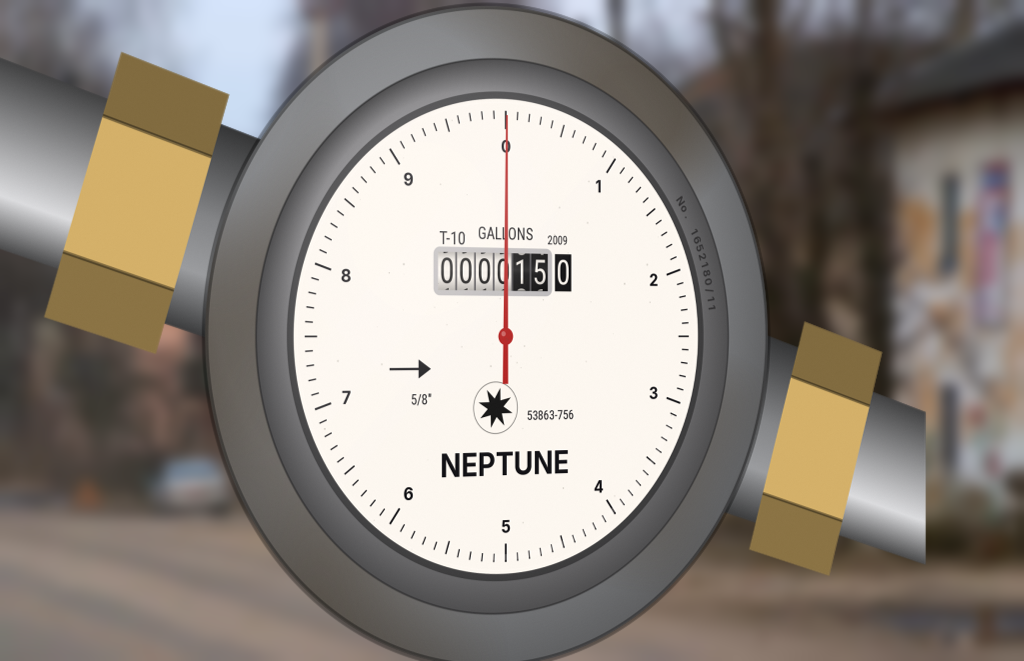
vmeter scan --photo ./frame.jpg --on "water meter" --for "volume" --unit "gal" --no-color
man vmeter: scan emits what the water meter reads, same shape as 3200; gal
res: 150.0; gal
